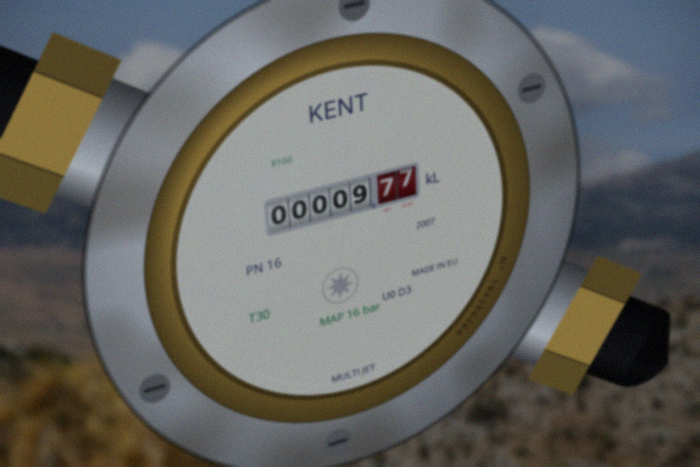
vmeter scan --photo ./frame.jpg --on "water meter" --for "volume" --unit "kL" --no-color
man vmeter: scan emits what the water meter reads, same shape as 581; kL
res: 9.77; kL
